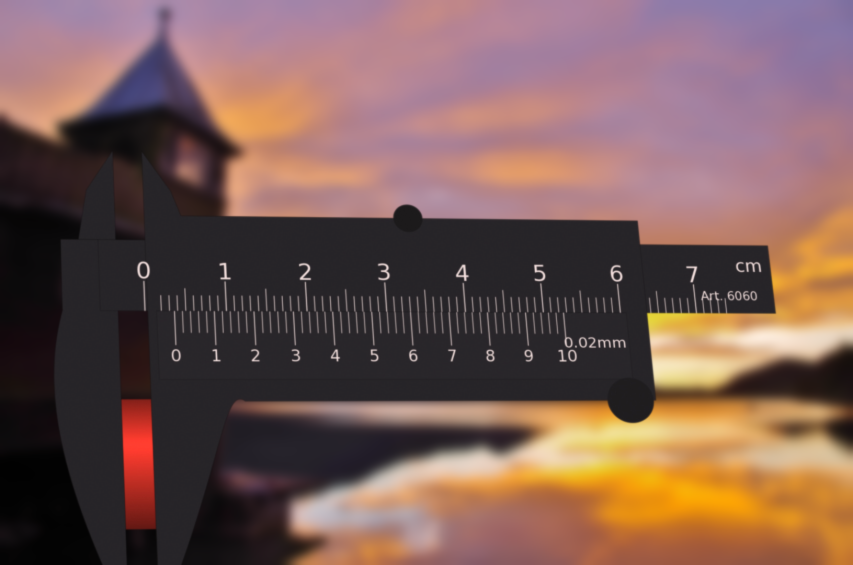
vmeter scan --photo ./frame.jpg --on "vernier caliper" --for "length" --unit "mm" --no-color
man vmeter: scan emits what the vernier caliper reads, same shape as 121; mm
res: 3.6; mm
